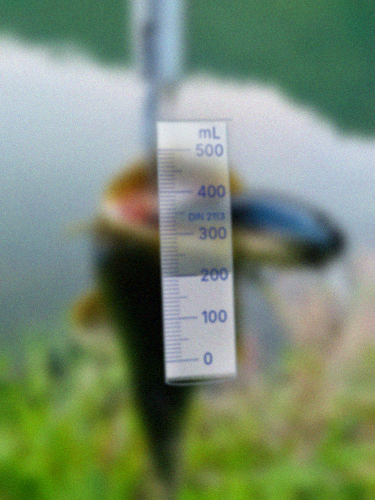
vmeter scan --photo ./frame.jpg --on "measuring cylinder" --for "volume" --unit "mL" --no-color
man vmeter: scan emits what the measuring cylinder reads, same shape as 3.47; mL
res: 200; mL
